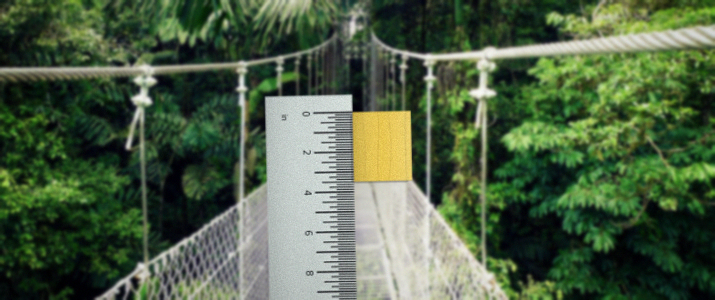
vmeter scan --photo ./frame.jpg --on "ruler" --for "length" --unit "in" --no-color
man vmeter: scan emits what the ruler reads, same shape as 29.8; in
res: 3.5; in
